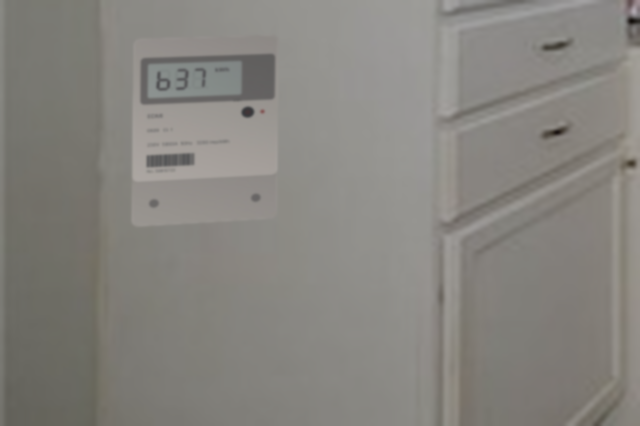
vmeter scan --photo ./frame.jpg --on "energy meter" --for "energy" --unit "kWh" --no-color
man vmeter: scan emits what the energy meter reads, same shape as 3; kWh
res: 637; kWh
